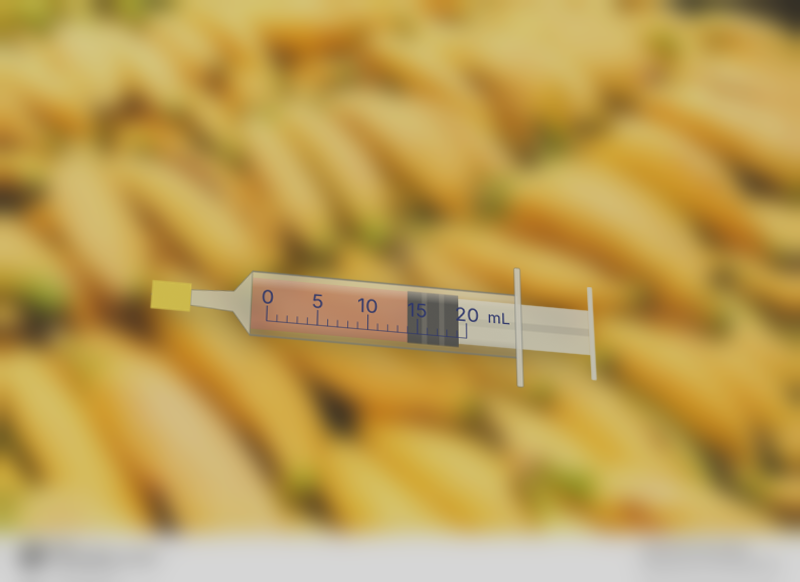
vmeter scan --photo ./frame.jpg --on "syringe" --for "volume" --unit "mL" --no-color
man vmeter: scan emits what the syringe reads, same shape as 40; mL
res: 14; mL
